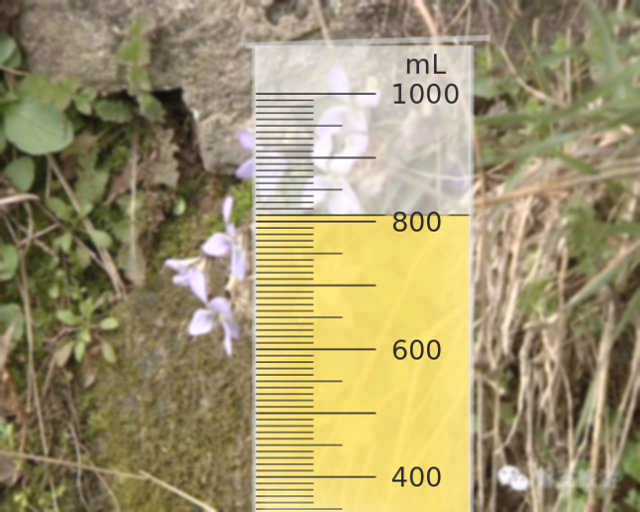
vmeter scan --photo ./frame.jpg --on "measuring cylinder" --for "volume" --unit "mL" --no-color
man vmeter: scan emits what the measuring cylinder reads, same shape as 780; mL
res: 810; mL
